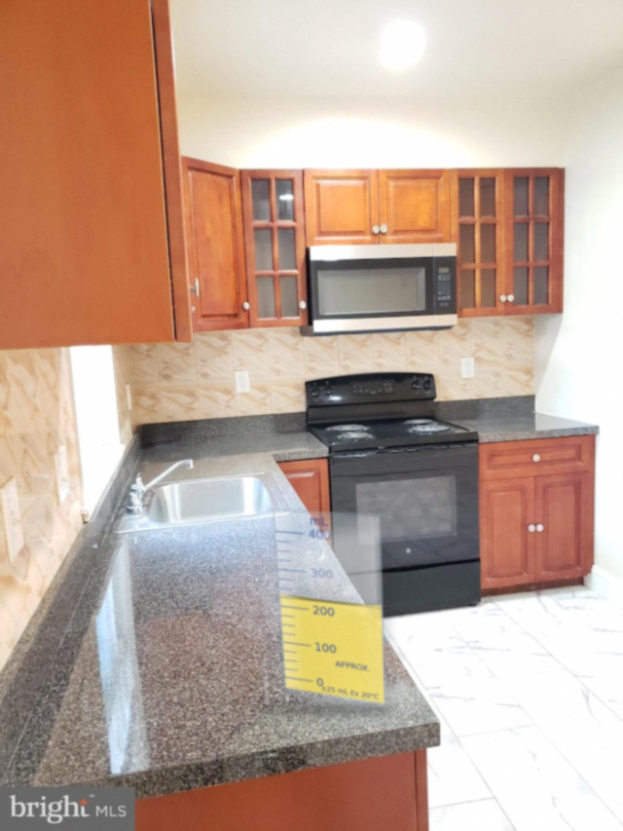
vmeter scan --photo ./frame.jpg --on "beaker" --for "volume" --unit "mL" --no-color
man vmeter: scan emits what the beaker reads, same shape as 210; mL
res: 225; mL
